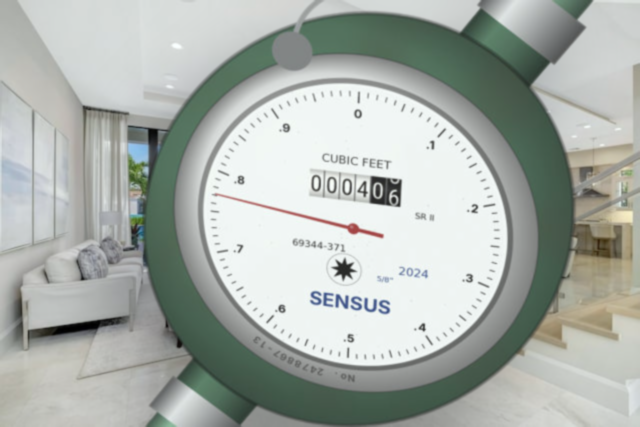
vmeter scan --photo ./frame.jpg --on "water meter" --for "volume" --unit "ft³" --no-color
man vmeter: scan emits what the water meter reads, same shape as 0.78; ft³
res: 405.77; ft³
